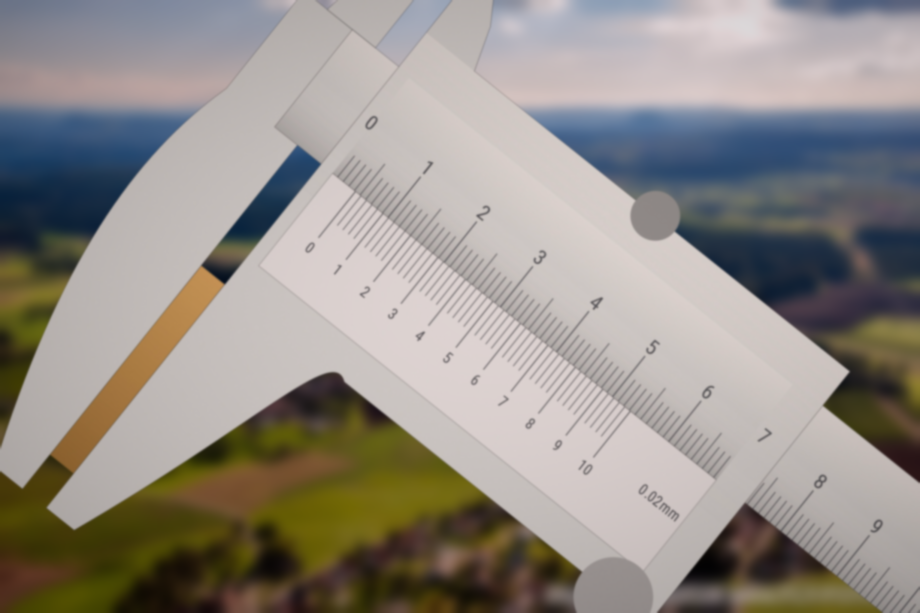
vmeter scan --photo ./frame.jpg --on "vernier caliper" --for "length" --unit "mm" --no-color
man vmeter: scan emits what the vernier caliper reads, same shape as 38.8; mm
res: 4.2; mm
